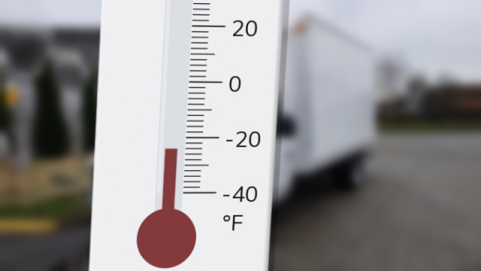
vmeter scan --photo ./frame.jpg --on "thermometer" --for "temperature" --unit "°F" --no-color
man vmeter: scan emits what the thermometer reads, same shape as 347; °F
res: -24; °F
